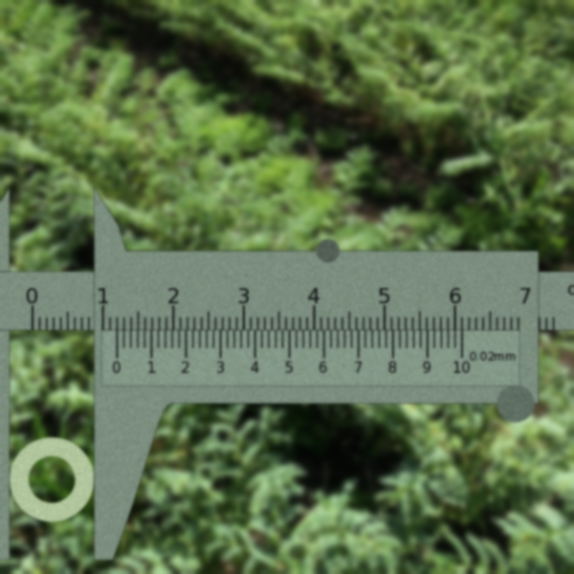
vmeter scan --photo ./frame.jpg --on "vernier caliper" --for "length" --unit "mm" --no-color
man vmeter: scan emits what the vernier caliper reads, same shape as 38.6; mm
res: 12.0; mm
